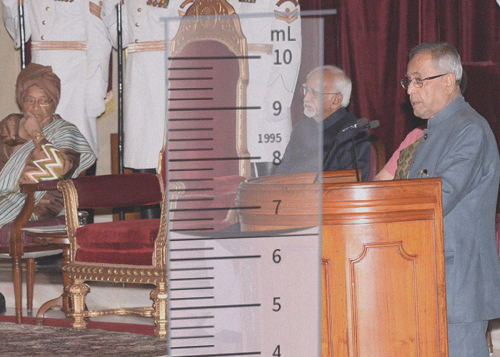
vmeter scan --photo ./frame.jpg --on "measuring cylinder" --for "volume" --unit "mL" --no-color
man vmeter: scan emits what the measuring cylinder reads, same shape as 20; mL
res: 6.4; mL
